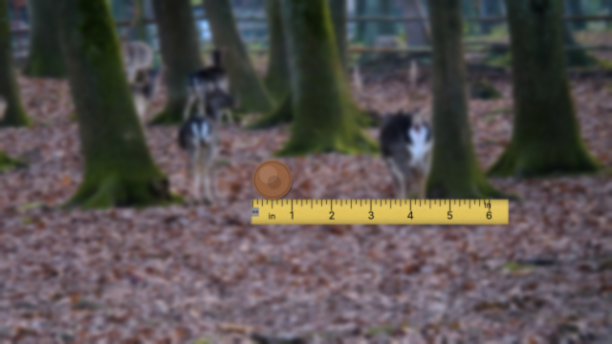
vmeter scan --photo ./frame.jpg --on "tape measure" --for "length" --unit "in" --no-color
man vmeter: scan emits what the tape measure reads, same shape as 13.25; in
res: 1; in
